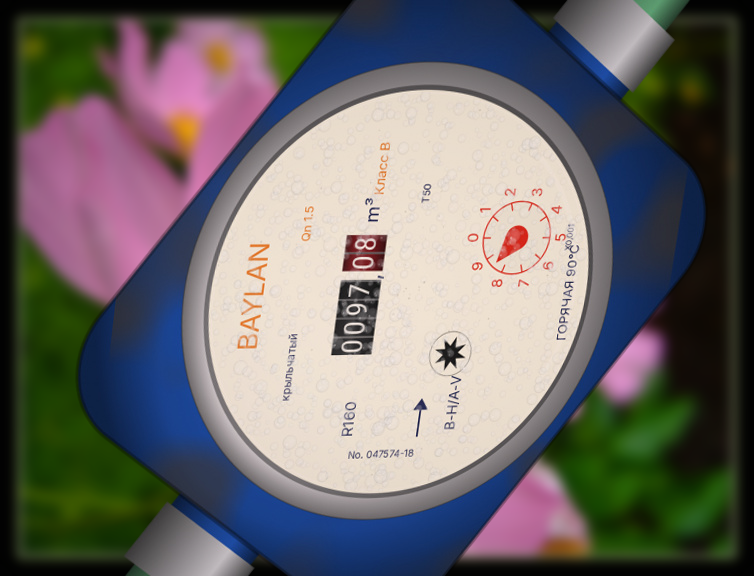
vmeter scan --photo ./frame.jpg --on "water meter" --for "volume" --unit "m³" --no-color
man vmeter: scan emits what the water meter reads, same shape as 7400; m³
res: 97.088; m³
